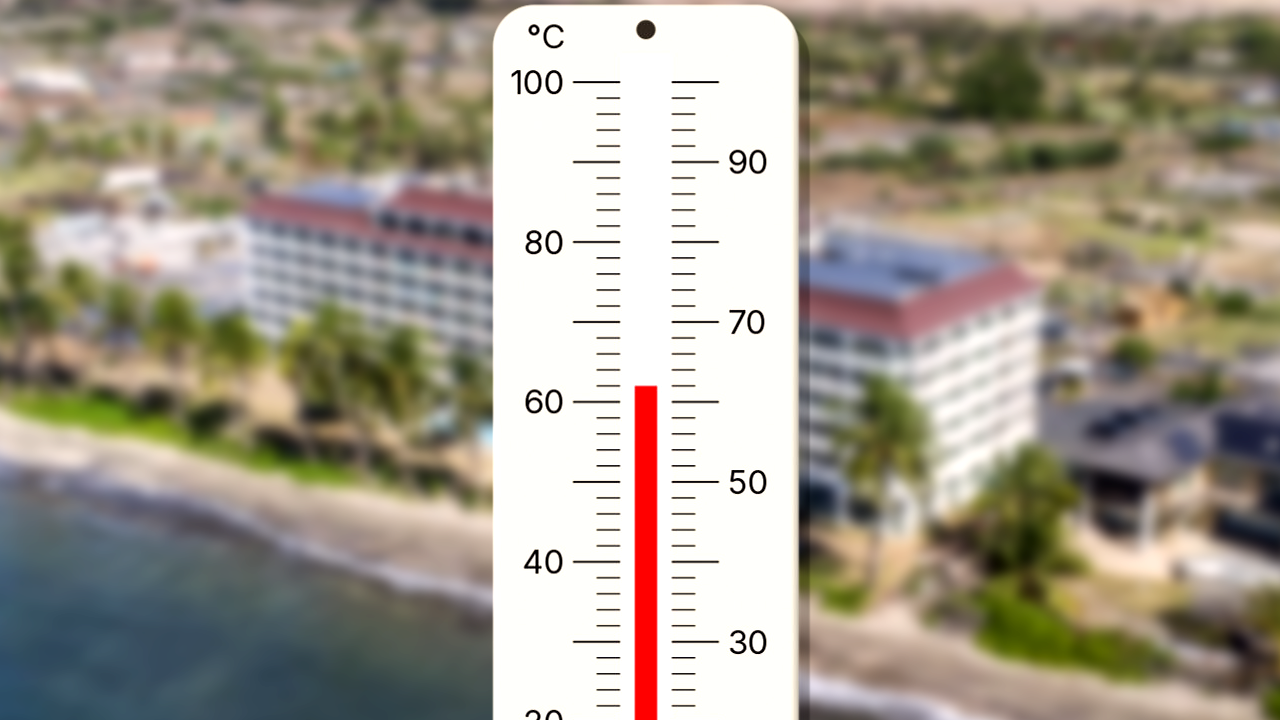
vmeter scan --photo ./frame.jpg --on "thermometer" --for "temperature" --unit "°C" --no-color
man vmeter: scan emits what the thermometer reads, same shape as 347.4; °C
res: 62; °C
